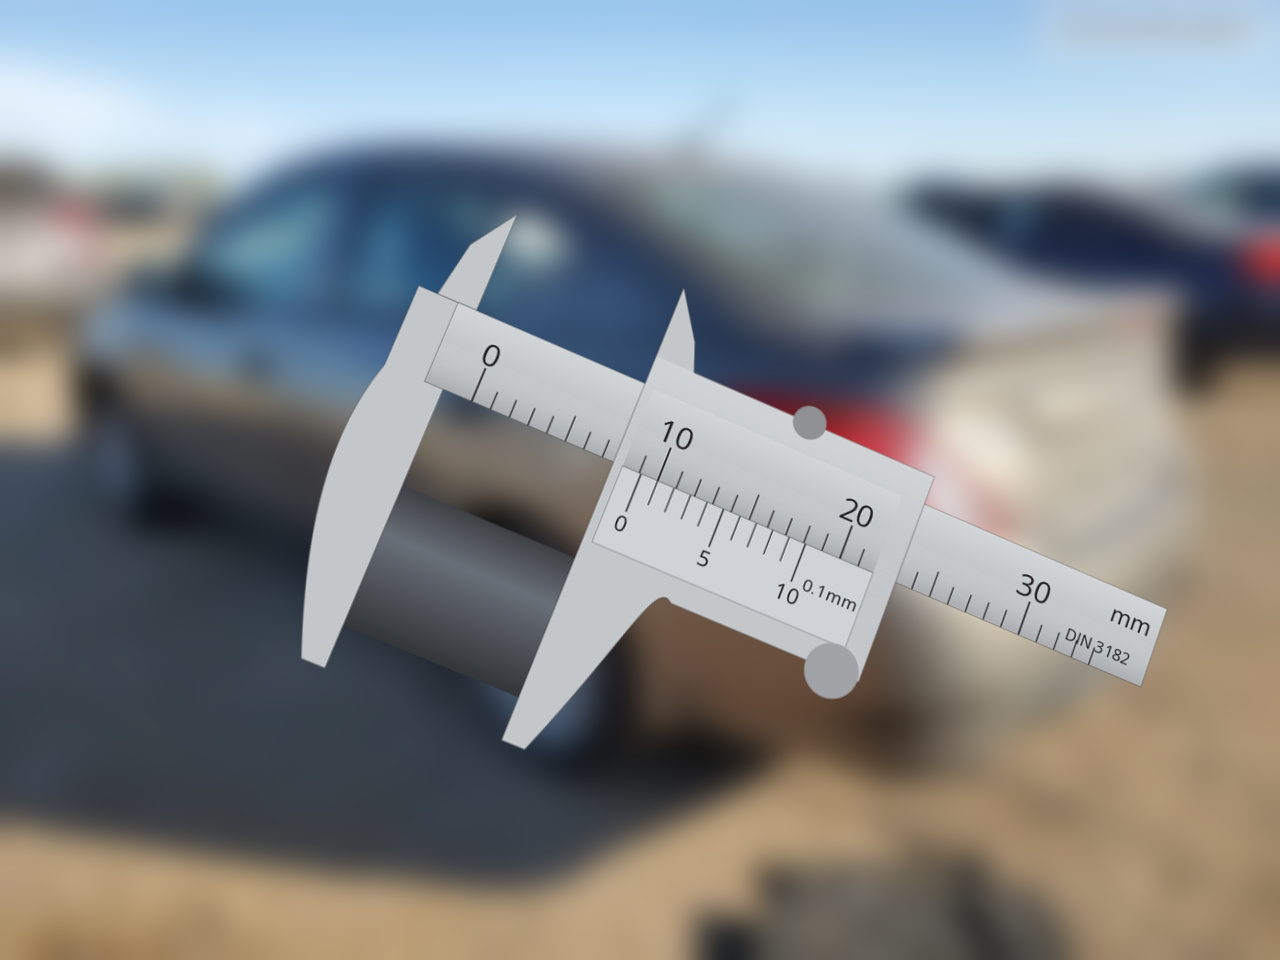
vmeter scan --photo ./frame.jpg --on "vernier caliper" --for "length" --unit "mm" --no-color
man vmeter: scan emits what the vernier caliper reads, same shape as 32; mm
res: 9.1; mm
